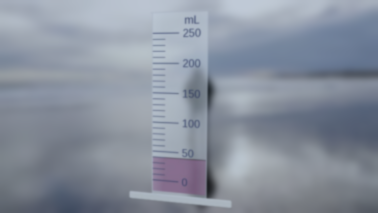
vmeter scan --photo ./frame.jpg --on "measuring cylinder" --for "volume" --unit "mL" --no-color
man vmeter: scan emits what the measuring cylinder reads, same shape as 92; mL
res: 40; mL
